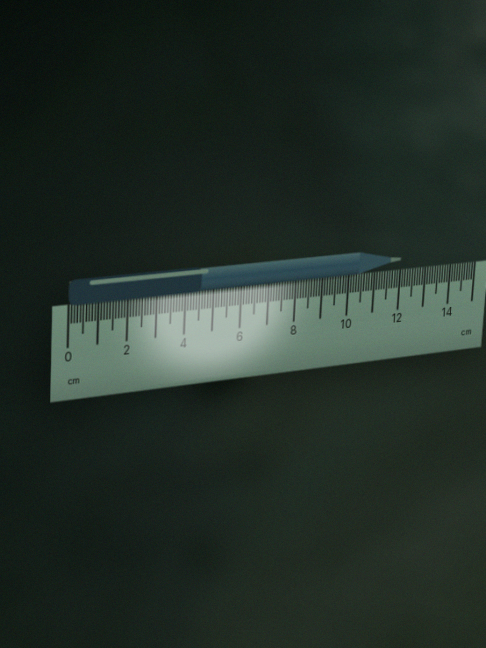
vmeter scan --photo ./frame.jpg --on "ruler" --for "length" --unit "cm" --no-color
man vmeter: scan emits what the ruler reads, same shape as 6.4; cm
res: 12; cm
